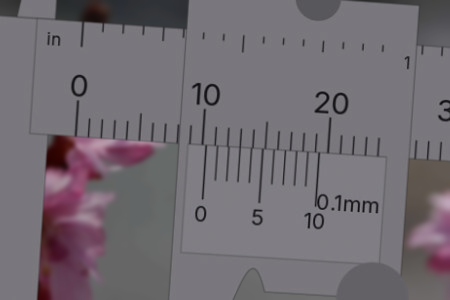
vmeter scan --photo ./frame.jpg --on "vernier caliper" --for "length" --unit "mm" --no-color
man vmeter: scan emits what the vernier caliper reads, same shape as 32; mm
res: 10.3; mm
